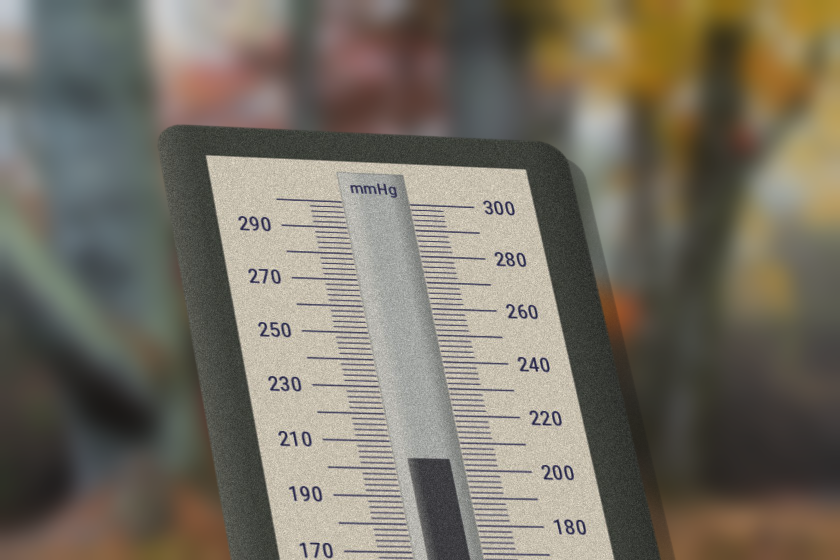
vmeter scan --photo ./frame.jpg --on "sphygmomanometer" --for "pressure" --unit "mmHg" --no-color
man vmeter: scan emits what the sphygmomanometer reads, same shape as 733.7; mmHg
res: 204; mmHg
